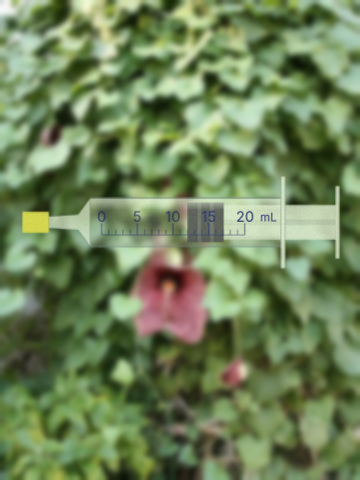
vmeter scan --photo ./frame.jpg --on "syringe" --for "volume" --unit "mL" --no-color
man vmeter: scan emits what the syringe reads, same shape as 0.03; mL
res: 12; mL
